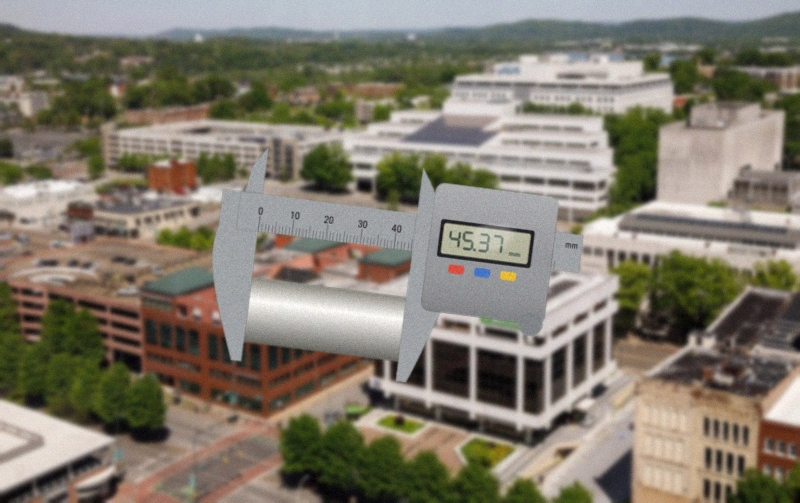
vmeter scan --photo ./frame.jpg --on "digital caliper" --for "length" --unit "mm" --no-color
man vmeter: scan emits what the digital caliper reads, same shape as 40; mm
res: 45.37; mm
